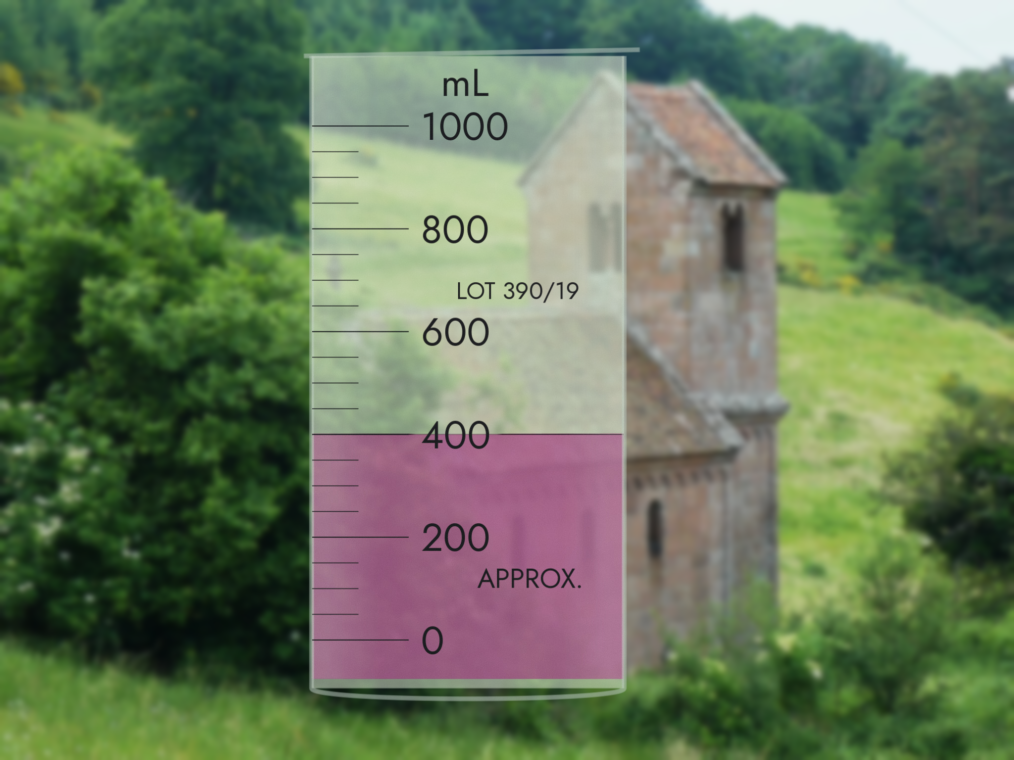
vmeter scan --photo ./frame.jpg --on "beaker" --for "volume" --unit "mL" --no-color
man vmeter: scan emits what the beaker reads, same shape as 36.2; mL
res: 400; mL
